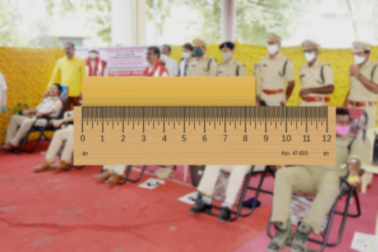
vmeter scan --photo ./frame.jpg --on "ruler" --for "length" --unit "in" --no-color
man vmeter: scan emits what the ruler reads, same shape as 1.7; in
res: 8.5; in
